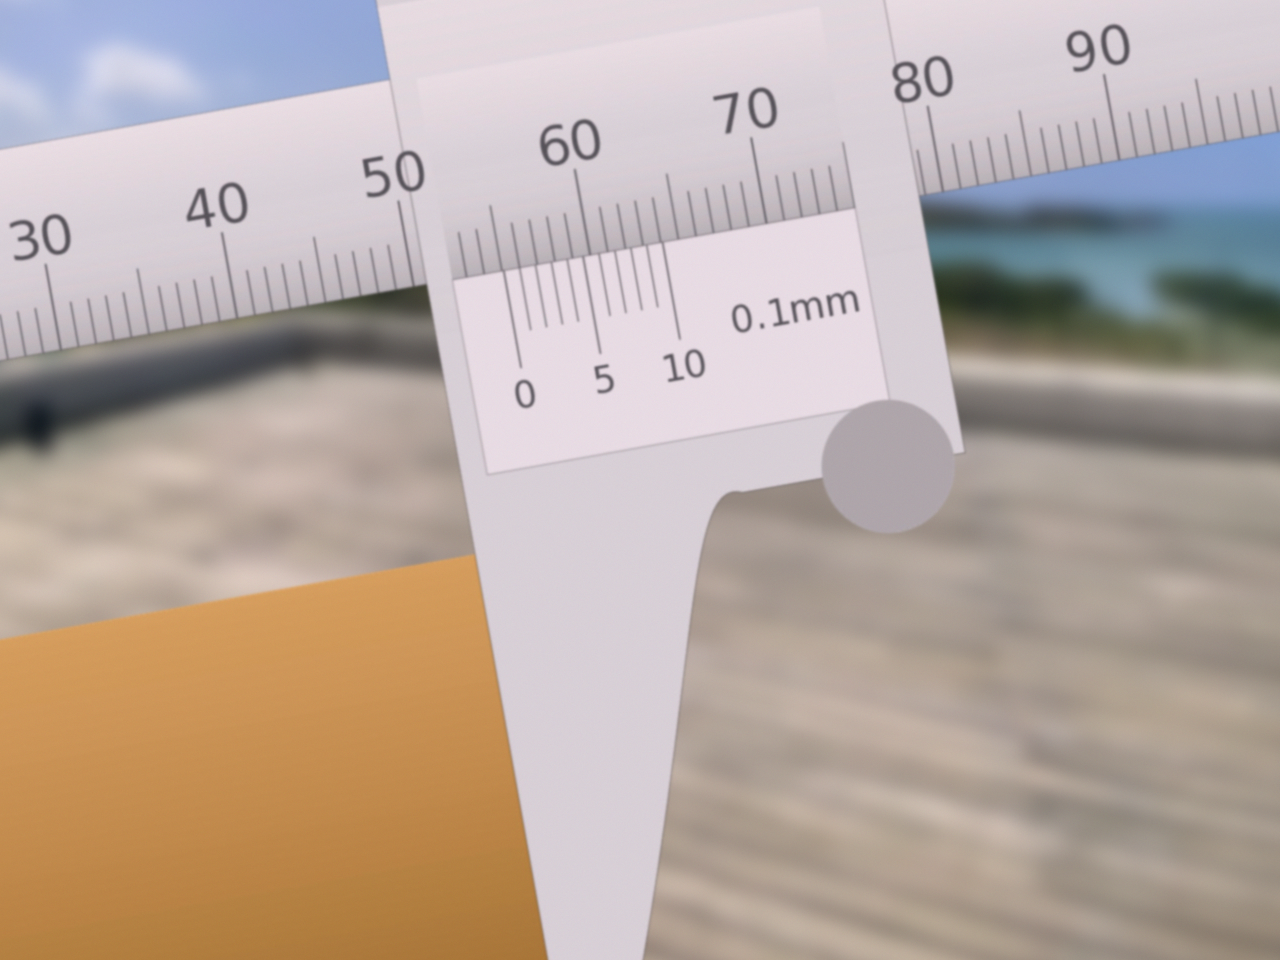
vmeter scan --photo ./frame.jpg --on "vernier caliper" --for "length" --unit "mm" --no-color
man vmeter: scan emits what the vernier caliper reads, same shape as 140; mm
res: 55.1; mm
